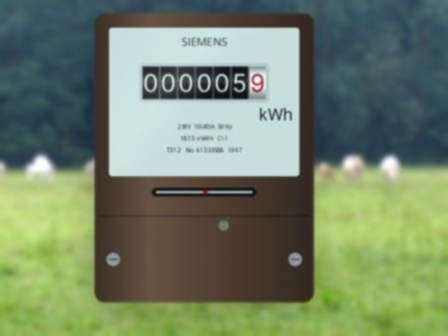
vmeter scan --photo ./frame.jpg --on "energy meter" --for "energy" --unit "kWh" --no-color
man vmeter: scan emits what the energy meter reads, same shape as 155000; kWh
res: 5.9; kWh
